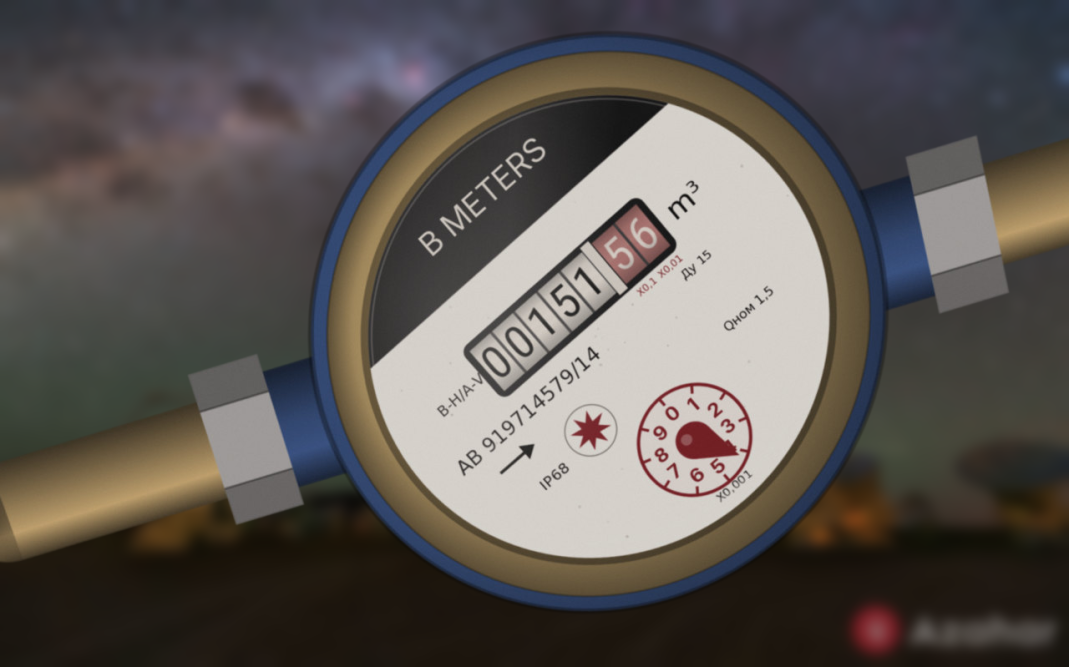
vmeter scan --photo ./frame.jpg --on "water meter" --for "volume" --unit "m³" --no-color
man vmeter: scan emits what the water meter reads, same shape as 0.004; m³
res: 151.564; m³
